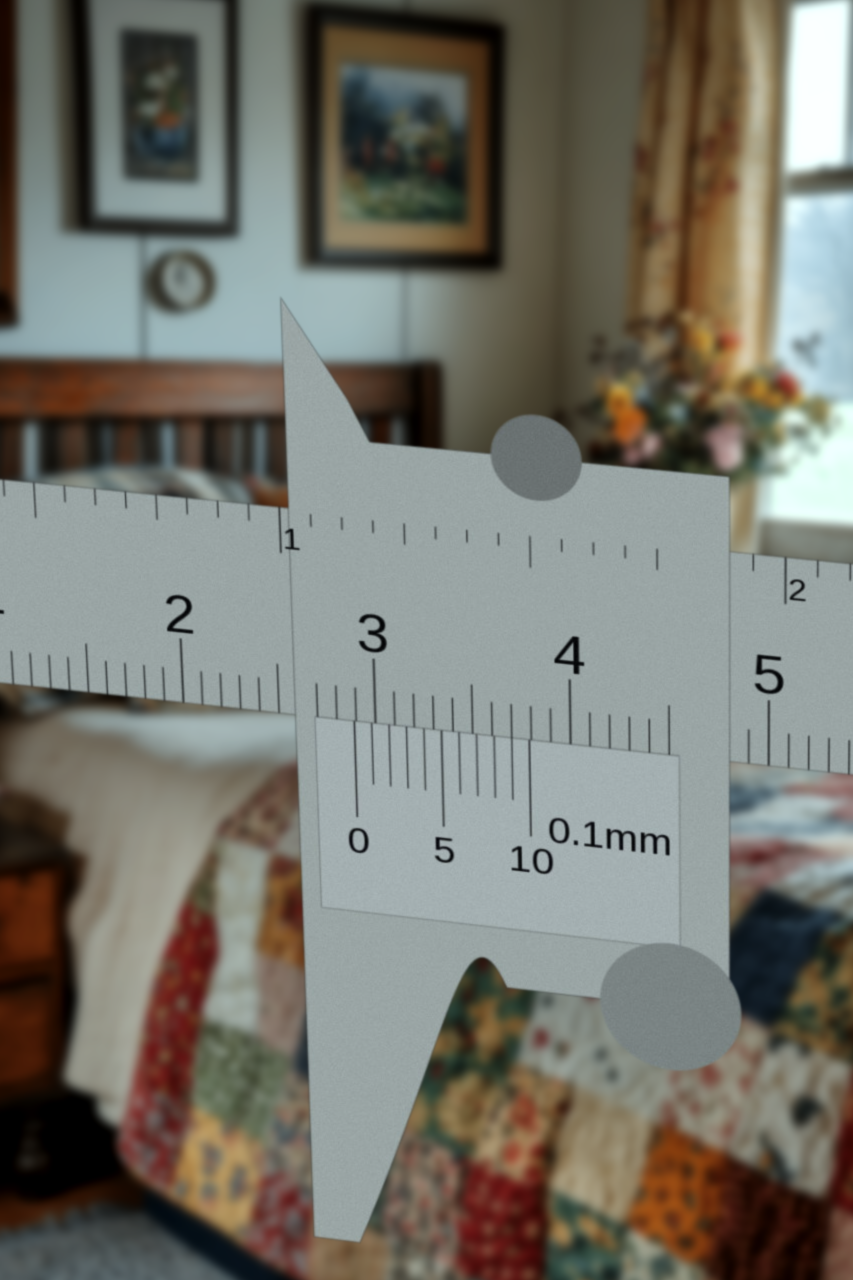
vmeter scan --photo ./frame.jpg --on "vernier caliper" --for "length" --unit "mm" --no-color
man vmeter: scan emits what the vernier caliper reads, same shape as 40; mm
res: 28.9; mm
